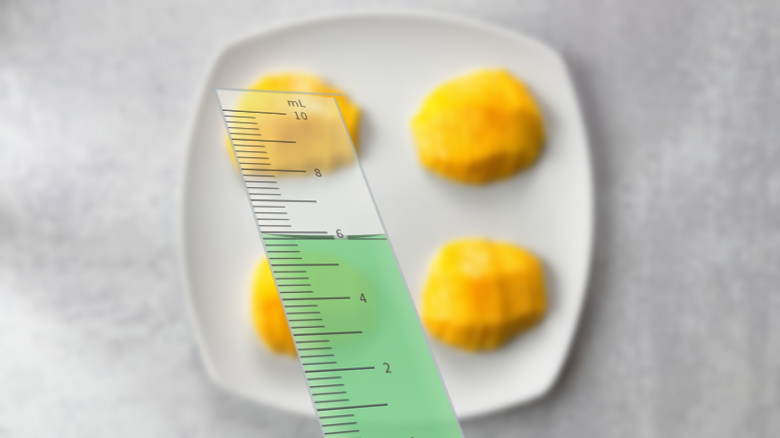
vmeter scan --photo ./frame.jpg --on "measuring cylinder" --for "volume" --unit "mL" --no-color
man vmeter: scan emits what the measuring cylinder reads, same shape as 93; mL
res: 5.8; mL
